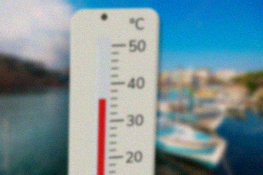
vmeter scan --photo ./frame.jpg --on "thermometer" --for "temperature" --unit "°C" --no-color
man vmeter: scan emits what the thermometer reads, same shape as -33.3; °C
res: 36; °C
